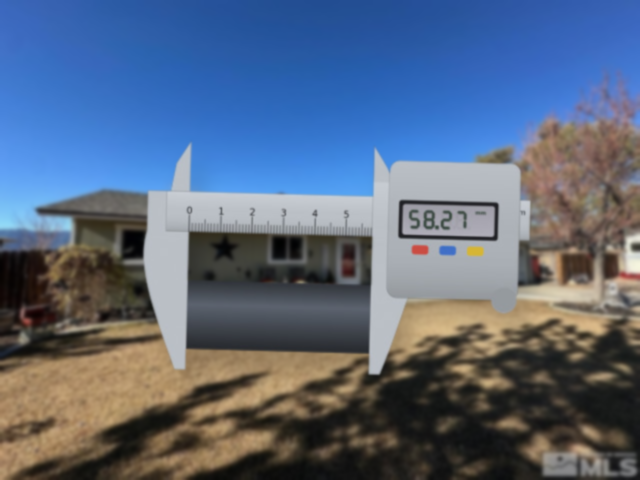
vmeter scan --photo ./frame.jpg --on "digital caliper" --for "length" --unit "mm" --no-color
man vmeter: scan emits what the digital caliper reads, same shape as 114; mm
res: 58.27; mm
